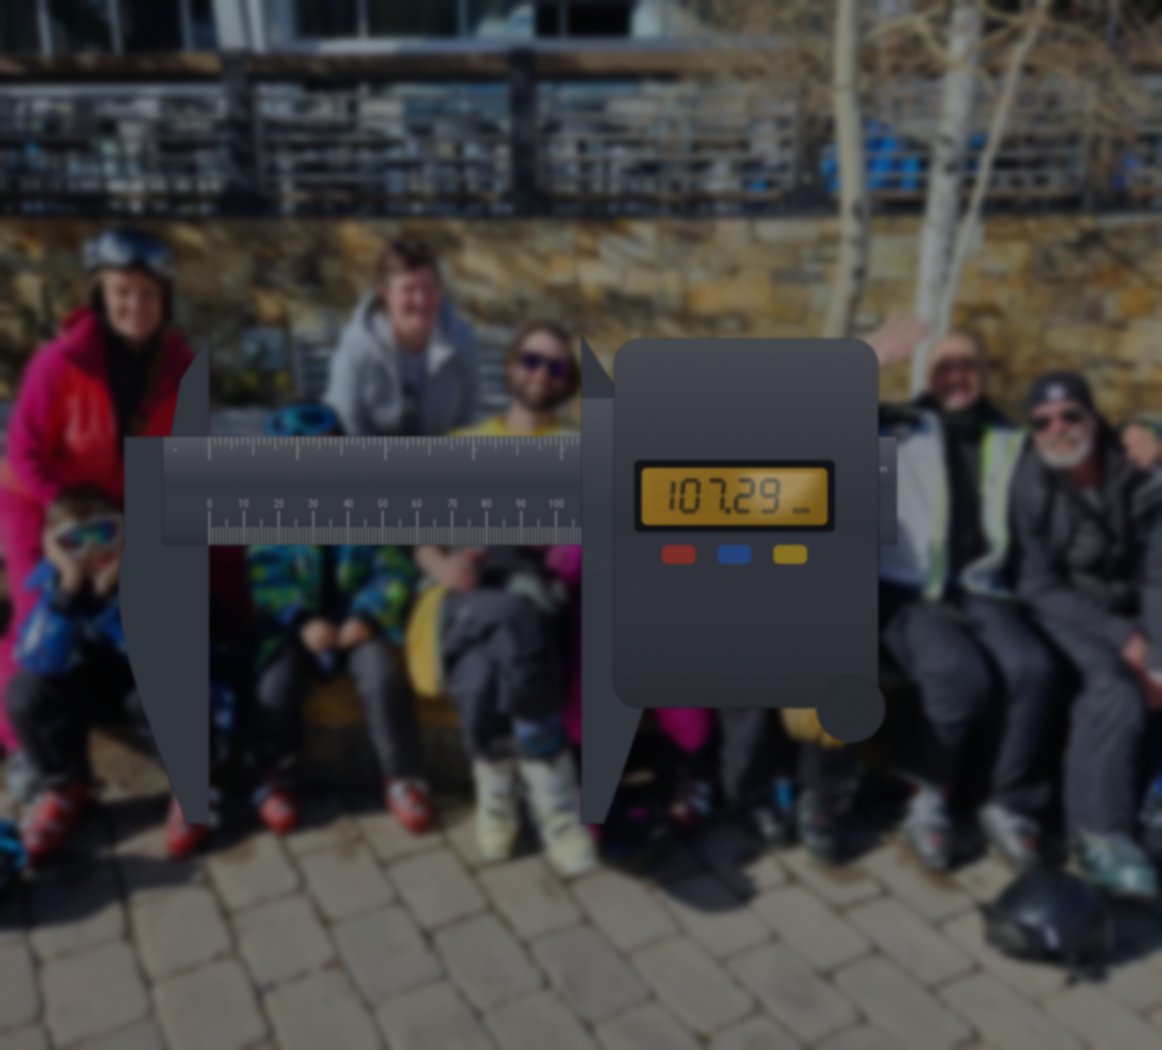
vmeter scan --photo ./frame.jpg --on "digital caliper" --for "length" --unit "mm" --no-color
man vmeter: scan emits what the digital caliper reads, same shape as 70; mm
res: 107.29; mm
